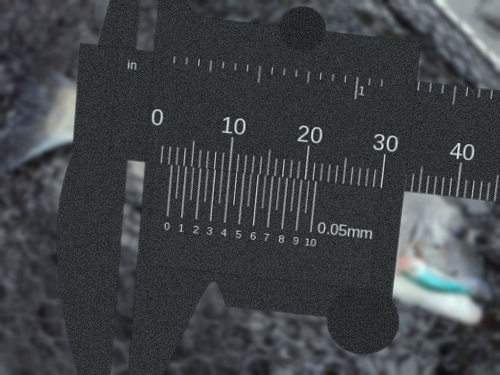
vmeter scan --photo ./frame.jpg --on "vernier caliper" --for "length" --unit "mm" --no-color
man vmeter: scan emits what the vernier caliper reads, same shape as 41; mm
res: 2.4; mm
